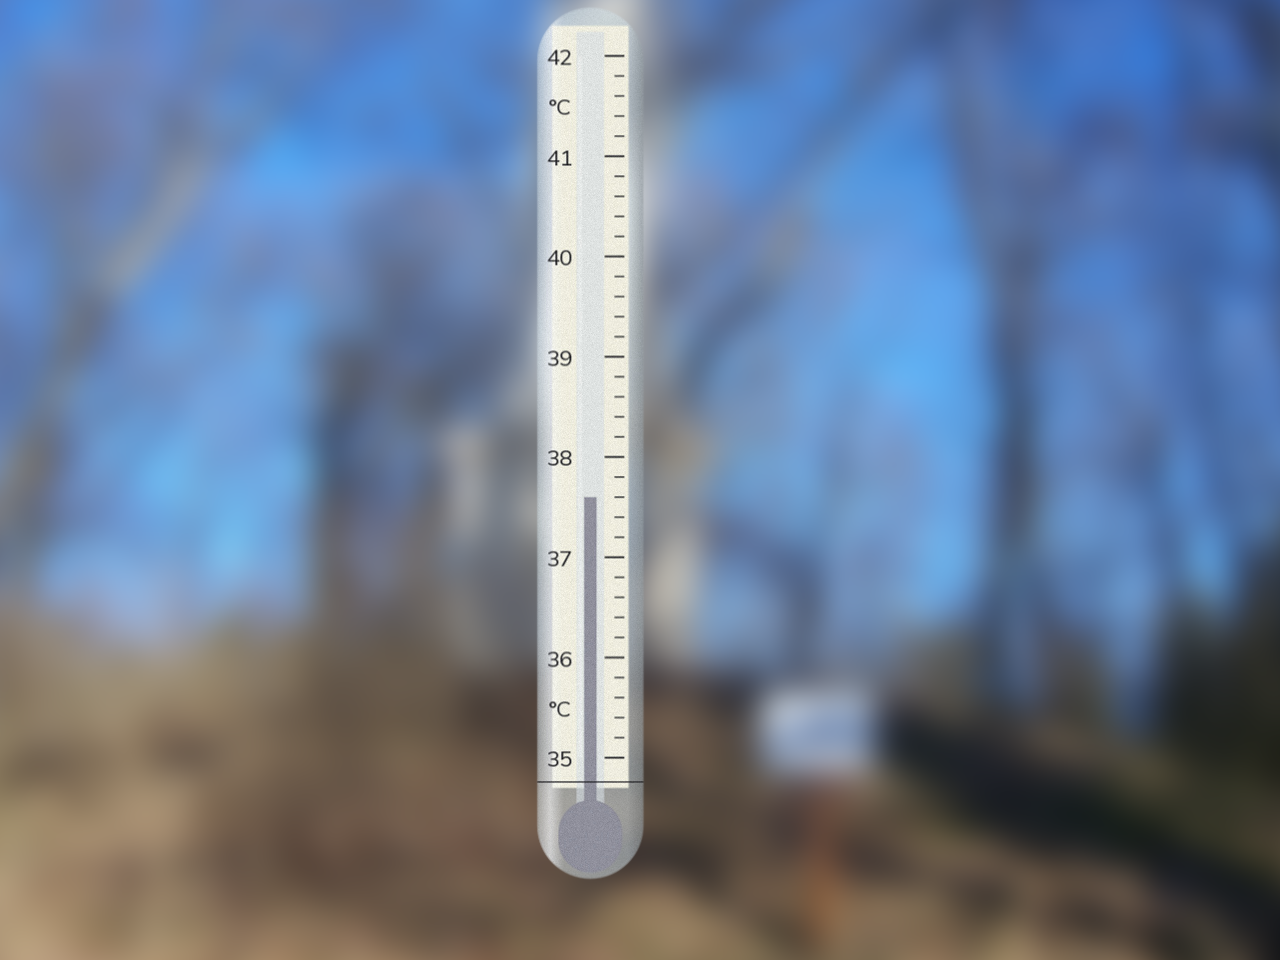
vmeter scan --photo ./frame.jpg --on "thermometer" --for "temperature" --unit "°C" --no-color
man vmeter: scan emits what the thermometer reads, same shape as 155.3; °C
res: 37.6; °C
